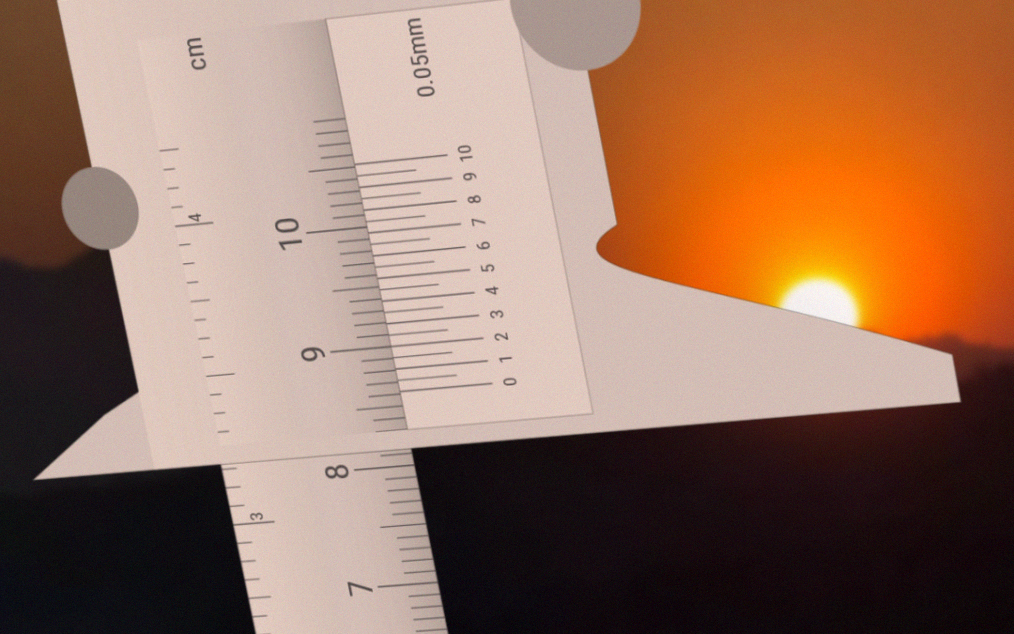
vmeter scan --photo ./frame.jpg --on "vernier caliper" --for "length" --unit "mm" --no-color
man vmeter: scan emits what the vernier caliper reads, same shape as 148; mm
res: 86.2; mm
